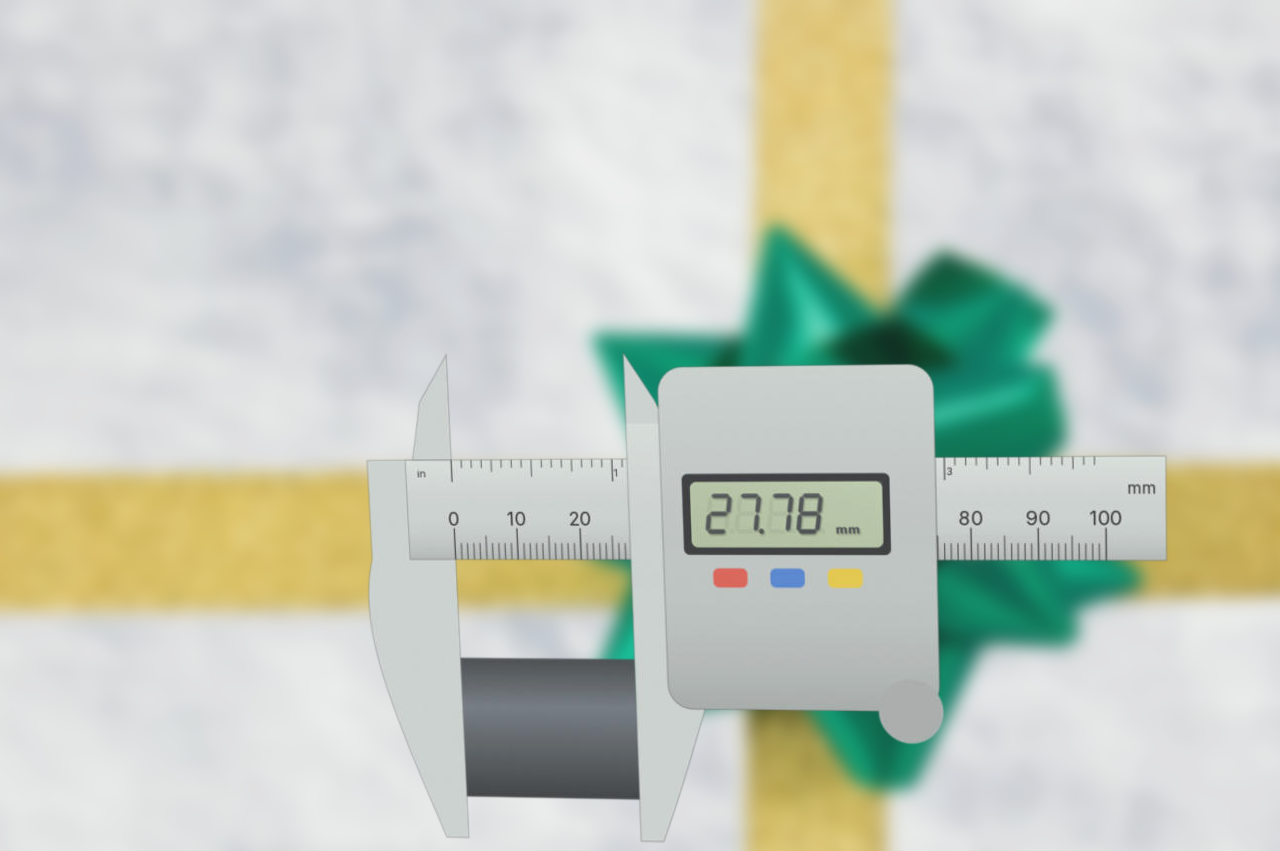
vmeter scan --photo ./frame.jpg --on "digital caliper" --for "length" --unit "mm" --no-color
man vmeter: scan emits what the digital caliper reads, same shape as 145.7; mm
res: 27.78; mm
